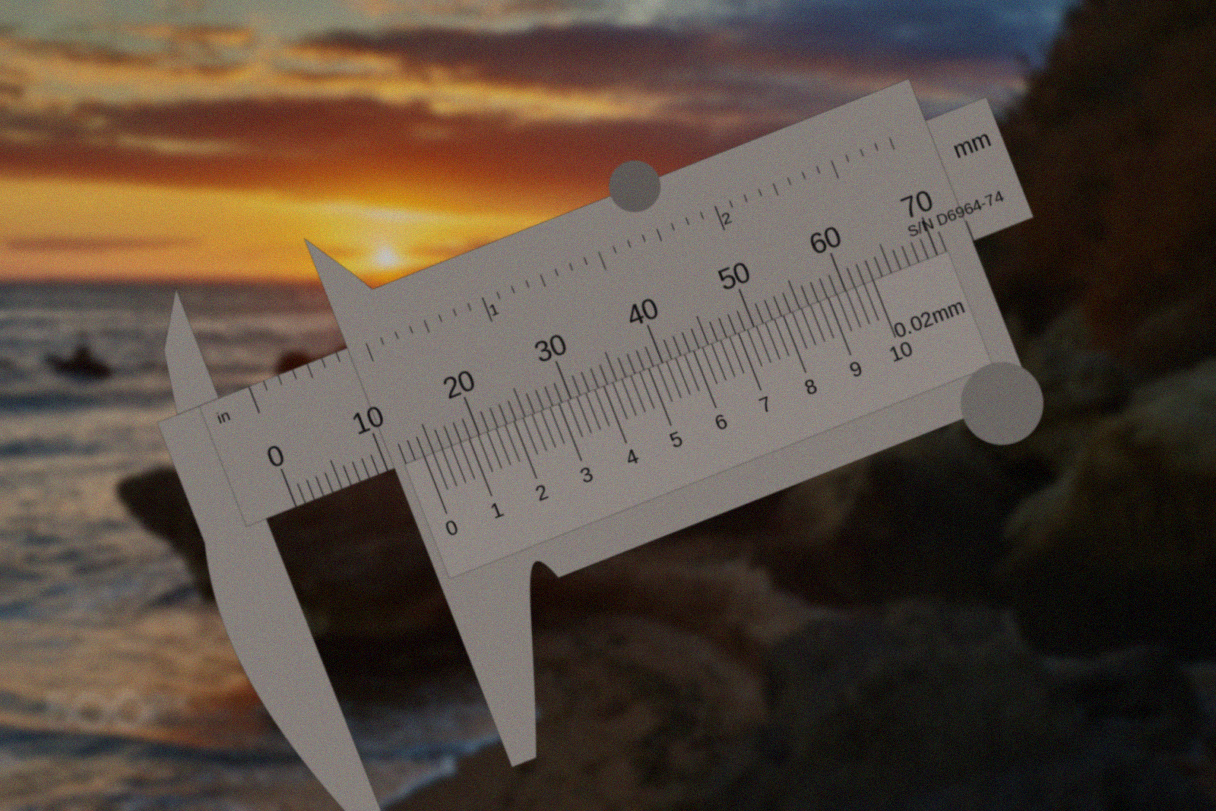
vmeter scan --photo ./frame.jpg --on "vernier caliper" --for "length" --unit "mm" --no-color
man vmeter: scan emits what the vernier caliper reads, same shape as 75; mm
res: 14.0; mm
